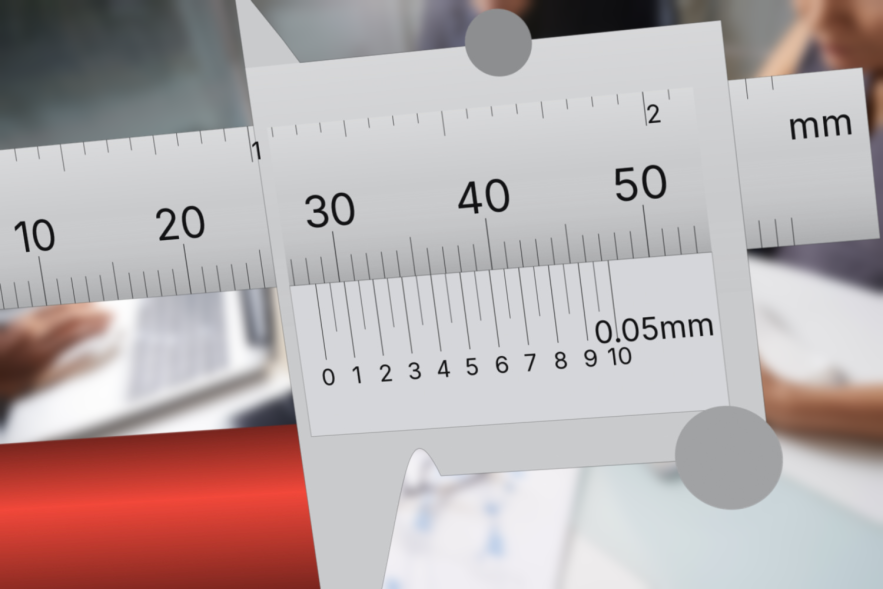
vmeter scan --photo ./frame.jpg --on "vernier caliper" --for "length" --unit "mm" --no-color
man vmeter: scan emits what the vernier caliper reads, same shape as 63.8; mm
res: 28.4; mm
